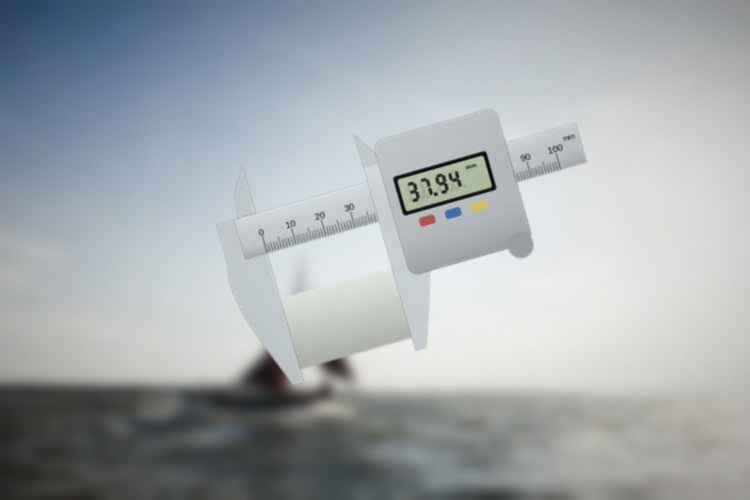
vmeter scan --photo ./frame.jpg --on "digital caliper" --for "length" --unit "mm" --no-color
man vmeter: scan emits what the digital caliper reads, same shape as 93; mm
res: 37.94; mm
